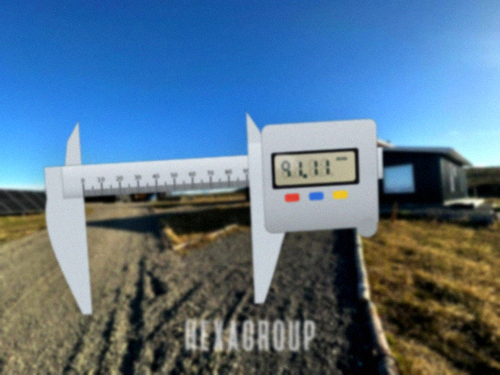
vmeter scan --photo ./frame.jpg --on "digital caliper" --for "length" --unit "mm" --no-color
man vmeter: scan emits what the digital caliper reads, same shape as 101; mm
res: 91.11; mm
